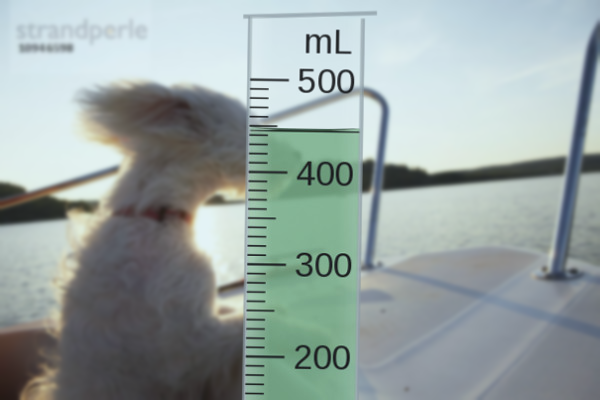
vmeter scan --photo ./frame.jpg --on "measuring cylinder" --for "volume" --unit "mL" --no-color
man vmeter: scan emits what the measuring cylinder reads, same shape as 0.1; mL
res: 445; mL
